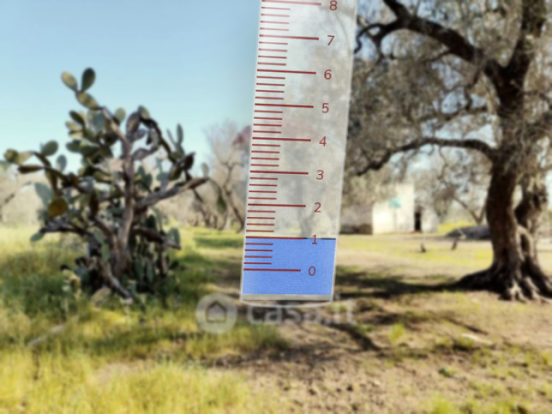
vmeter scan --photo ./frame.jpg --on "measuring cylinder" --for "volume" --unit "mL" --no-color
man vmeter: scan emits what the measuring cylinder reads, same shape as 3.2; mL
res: 1; mL
